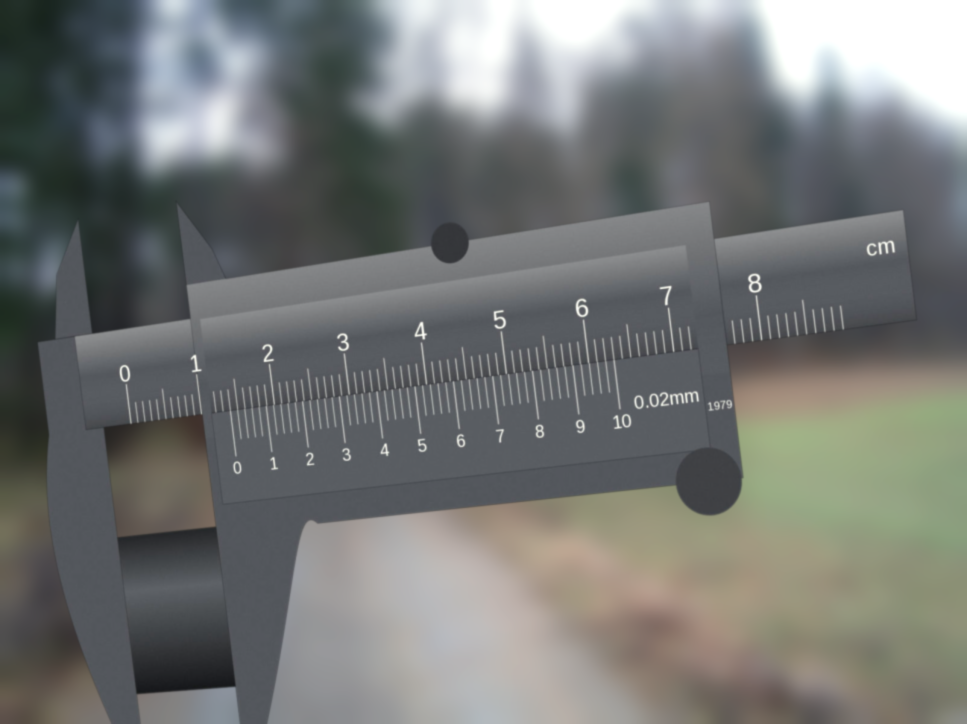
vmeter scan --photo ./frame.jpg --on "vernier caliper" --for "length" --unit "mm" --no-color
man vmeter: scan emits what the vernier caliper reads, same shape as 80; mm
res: 14.0; mm
